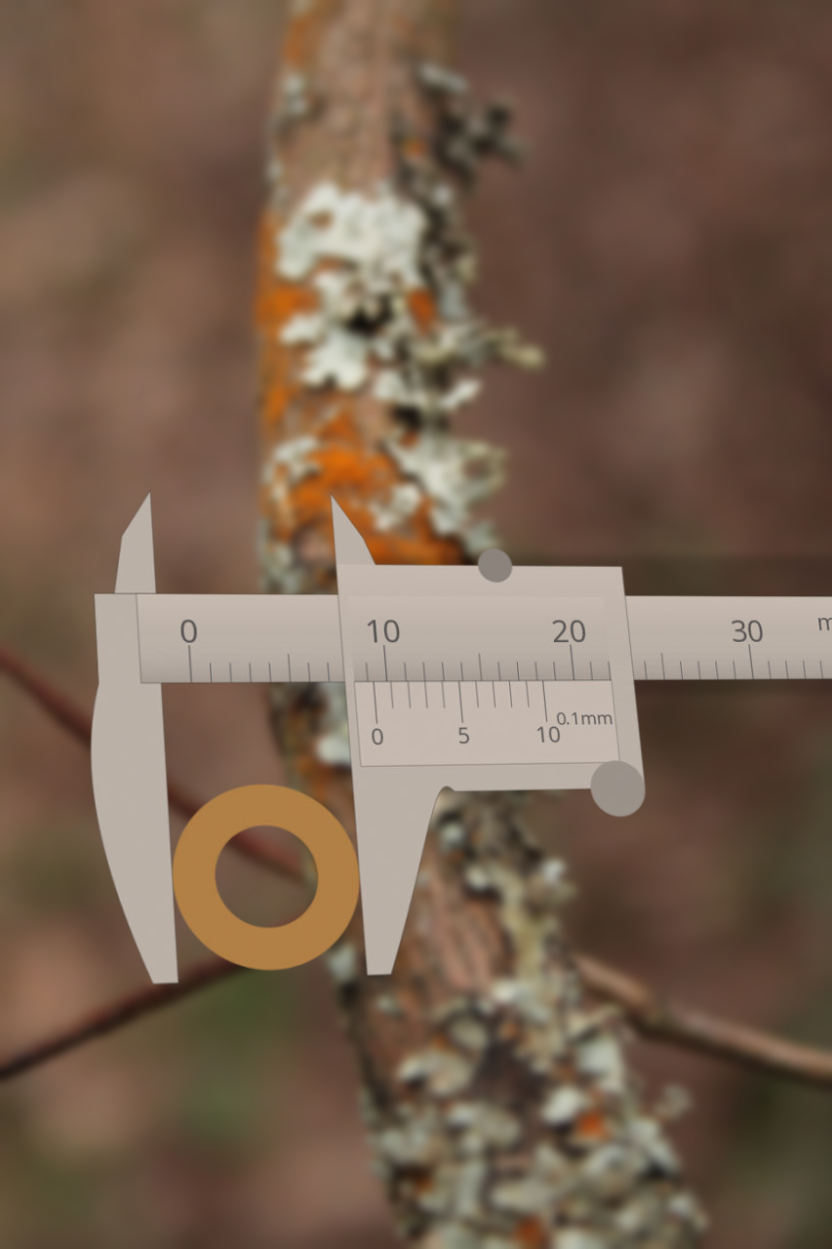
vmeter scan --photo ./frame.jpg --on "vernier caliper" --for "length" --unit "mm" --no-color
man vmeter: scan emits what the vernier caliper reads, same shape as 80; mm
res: 9.3; mm
